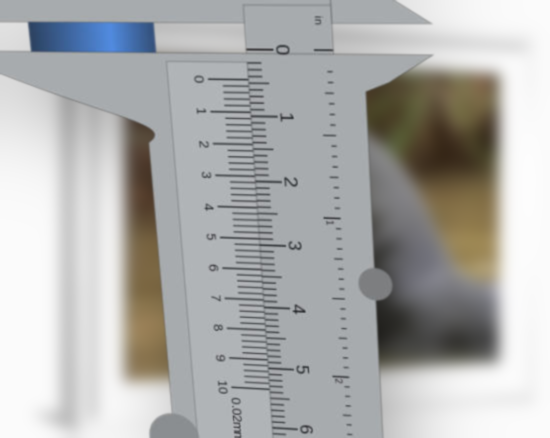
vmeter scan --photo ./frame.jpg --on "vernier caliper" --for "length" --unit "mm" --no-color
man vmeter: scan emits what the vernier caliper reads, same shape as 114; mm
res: 4.5; mm
